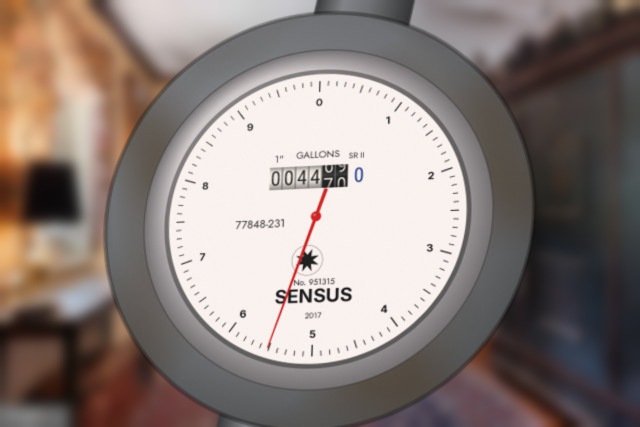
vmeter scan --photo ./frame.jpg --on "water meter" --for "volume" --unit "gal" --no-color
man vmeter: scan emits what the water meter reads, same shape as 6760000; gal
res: 44695.5; gal
